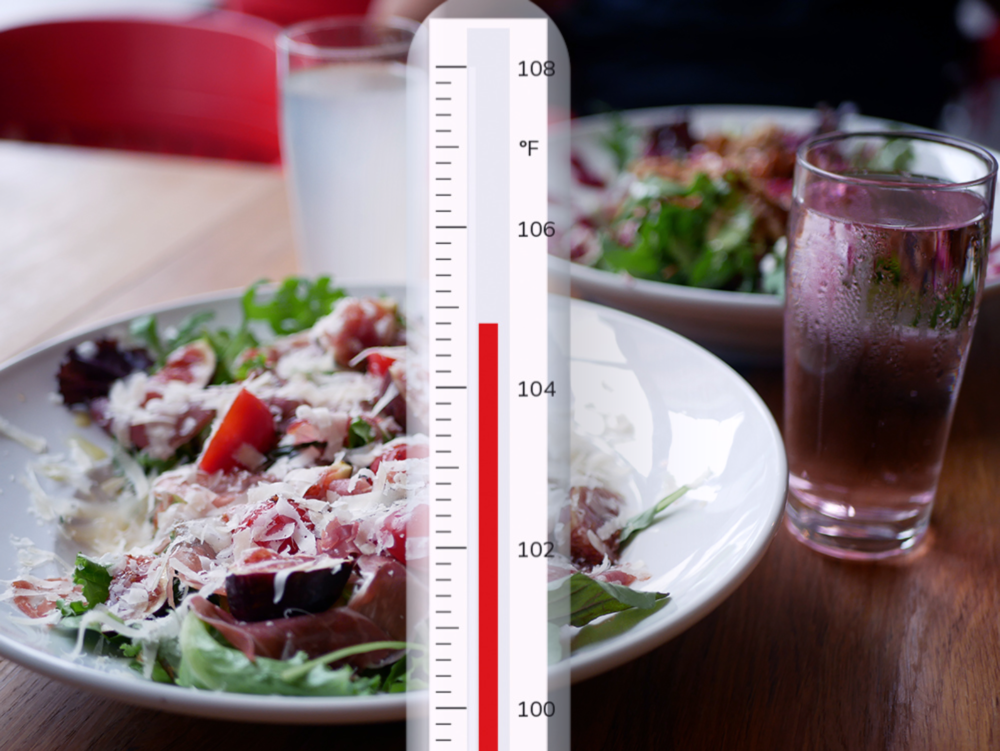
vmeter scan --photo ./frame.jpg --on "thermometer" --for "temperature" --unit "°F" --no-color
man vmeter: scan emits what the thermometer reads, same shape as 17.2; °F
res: 104.8; °F
